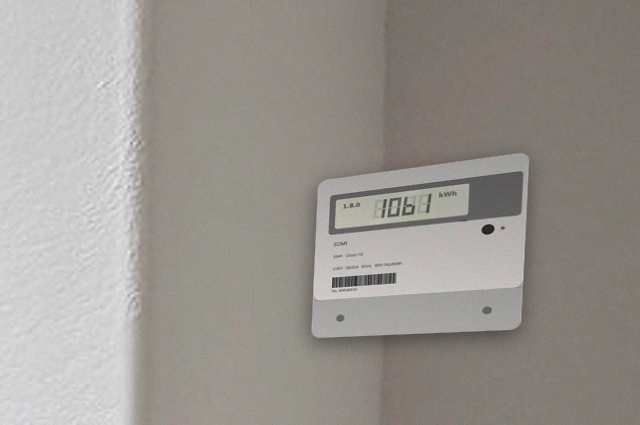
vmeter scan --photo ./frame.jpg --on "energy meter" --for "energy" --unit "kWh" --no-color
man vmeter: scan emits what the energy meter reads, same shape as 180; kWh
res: 1061; kWh
